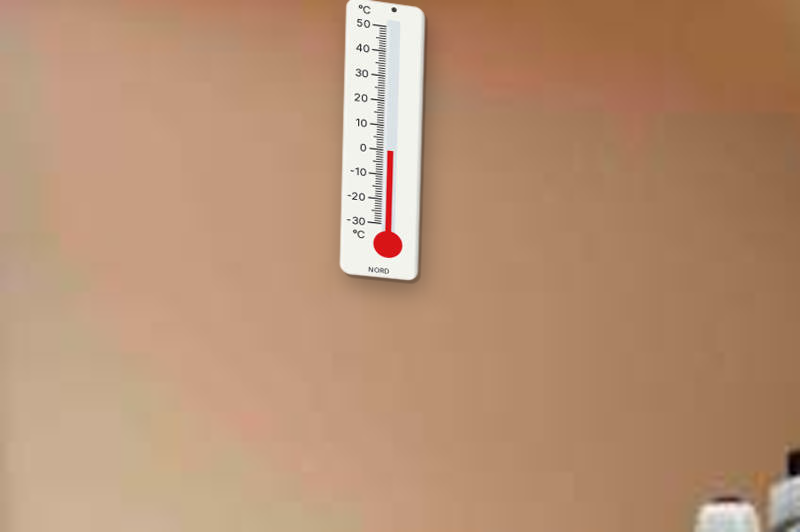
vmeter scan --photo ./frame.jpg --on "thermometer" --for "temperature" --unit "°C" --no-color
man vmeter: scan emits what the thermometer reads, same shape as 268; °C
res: 0; °C
